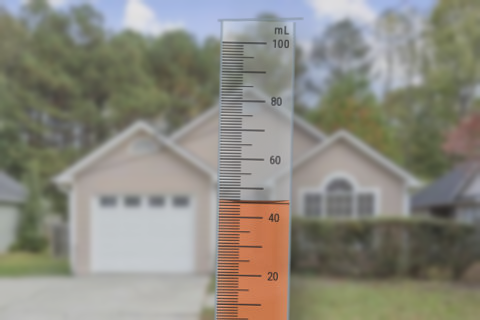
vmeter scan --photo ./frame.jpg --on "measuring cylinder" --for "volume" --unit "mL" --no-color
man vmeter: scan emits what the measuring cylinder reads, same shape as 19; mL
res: 45; mL
